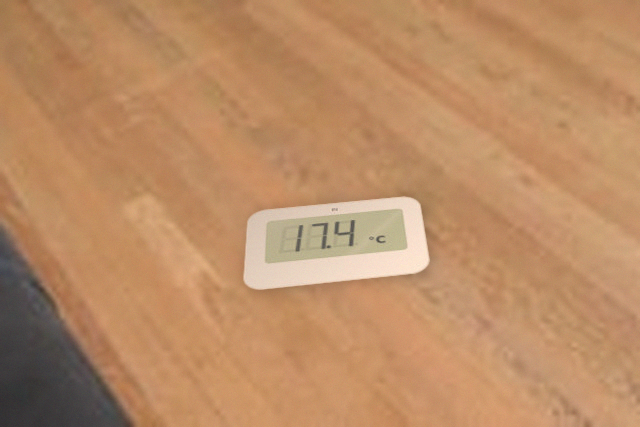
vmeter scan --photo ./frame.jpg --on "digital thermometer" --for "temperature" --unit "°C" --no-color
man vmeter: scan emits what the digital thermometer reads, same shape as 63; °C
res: 17.4; °C
